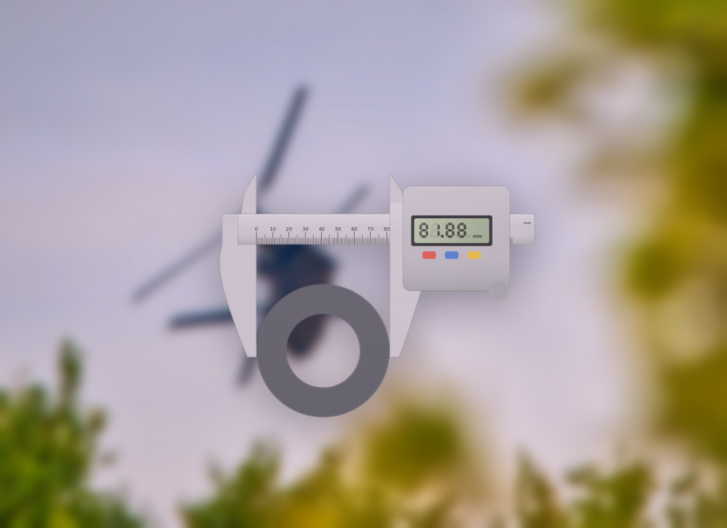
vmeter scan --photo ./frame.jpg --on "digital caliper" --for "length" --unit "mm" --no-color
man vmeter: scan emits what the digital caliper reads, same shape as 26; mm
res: 81.88; mm
